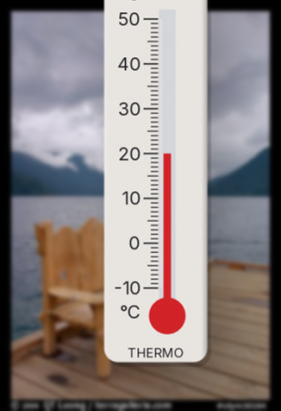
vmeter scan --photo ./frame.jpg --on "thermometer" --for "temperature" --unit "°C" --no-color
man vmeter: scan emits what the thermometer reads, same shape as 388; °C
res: 20; °C
